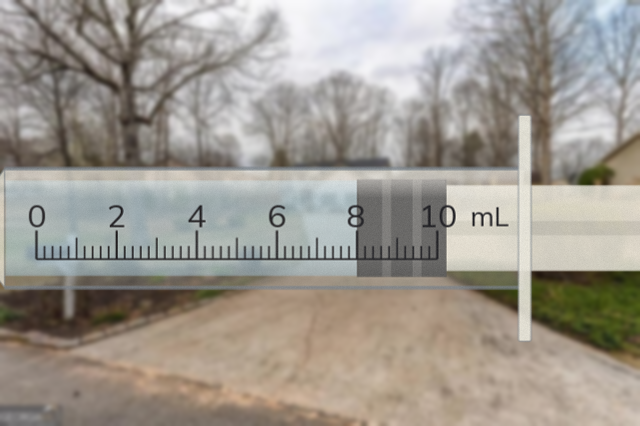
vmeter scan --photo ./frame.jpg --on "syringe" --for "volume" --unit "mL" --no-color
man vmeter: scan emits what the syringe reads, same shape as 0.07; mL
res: 8; mL
